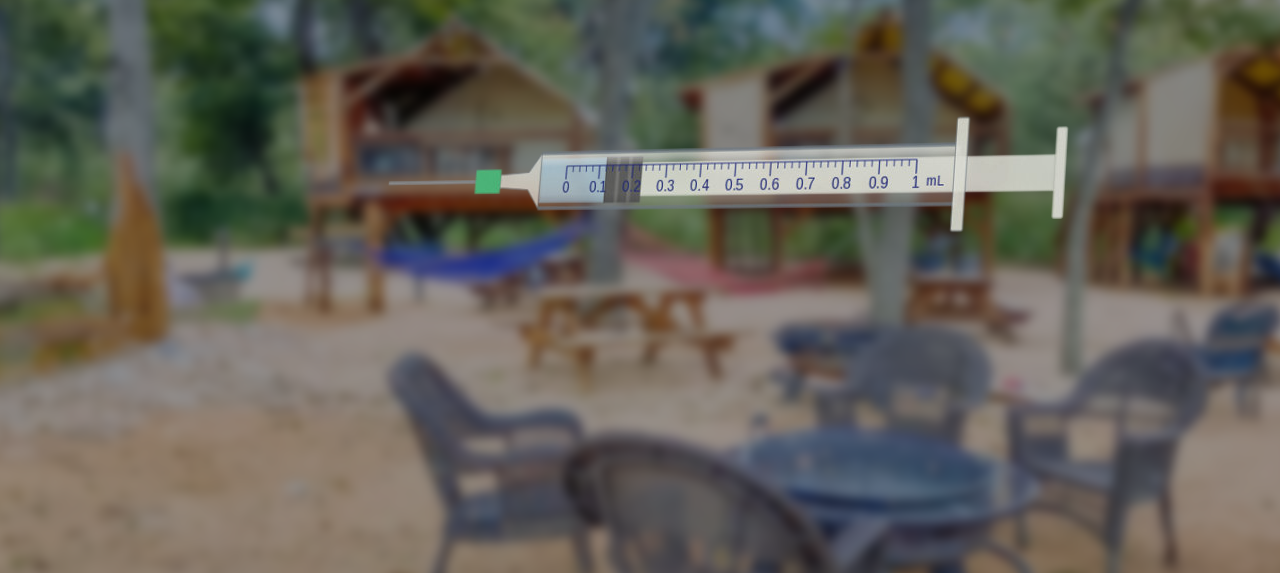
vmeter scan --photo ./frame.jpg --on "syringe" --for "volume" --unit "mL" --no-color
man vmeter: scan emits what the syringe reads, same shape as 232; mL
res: 0.12; mL
